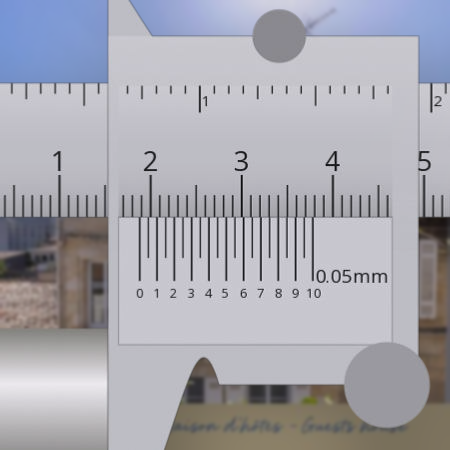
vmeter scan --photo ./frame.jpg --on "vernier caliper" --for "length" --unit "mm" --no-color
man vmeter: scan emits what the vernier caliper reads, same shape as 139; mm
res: 18.8; mm
